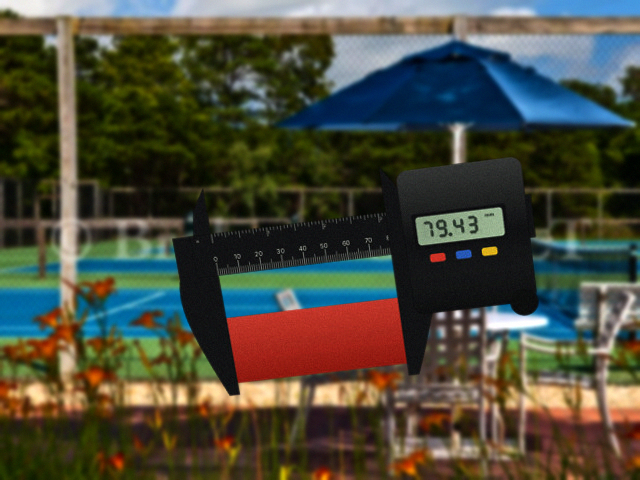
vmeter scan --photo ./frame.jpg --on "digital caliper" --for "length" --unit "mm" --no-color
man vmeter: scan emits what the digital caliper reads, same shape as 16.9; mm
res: 79.43; mm
